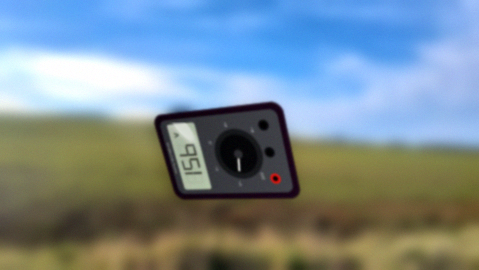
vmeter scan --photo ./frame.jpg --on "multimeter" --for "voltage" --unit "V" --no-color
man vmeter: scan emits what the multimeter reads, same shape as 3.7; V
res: 156; V
